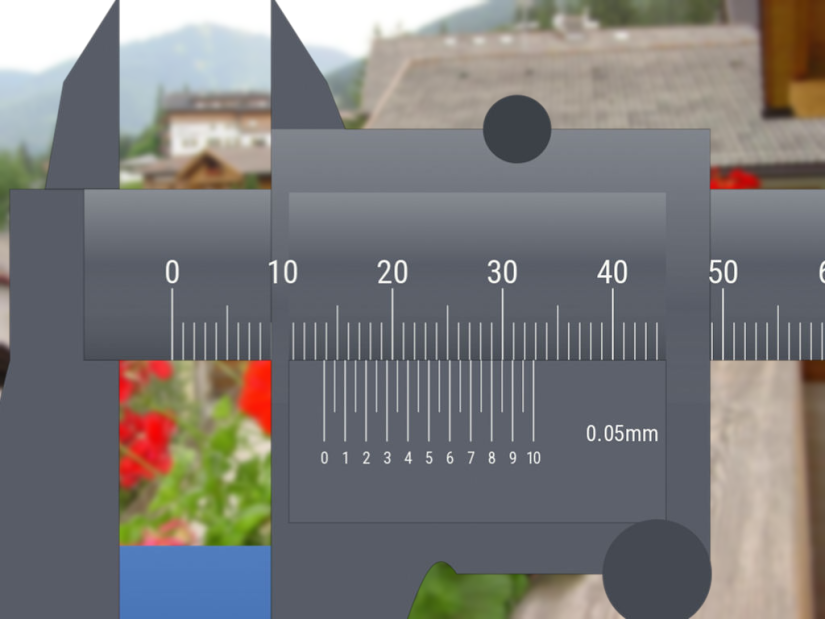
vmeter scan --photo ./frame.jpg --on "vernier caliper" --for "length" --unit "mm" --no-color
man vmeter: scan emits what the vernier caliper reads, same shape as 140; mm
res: 13.8; mm
